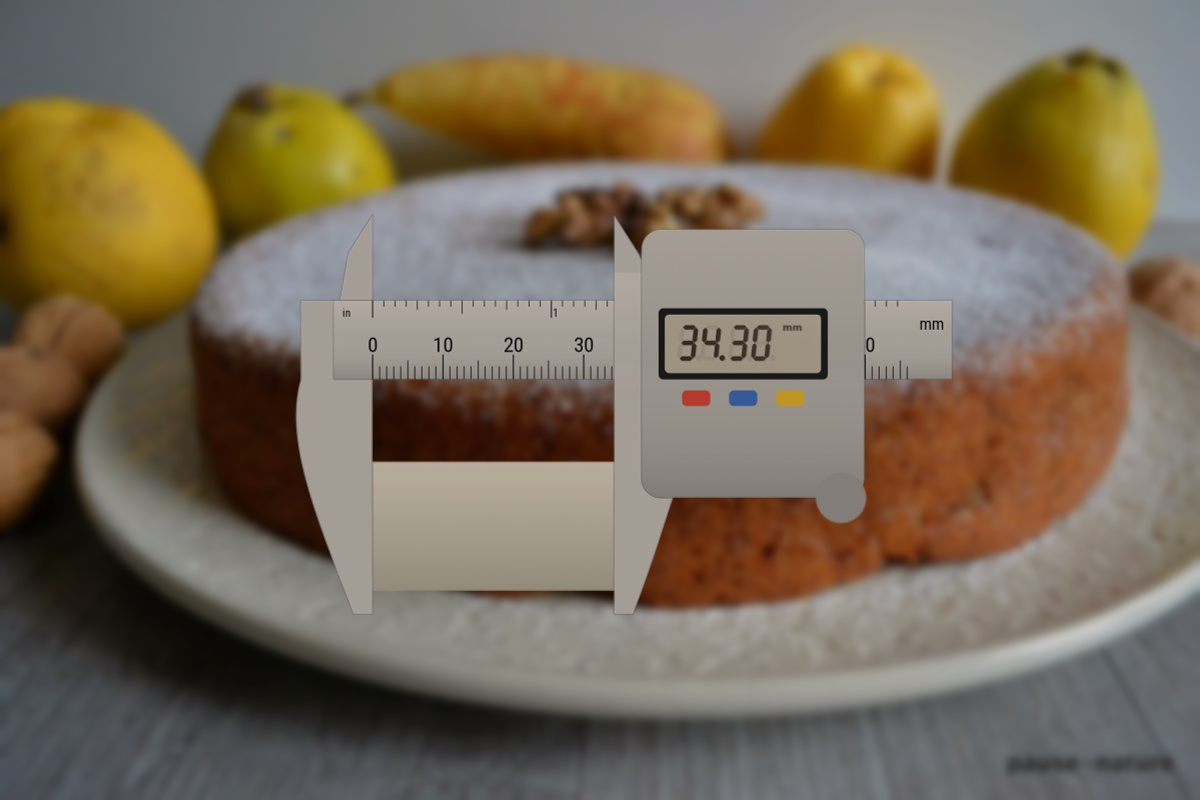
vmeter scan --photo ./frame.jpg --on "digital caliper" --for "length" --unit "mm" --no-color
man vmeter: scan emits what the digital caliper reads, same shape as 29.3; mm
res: 34.30; mm
